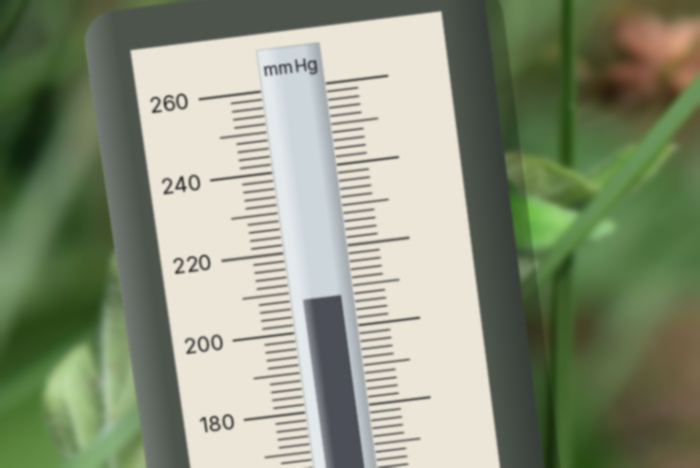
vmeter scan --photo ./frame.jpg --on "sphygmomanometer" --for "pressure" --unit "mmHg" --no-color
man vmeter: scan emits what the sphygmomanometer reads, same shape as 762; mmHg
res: 208; mmHg
